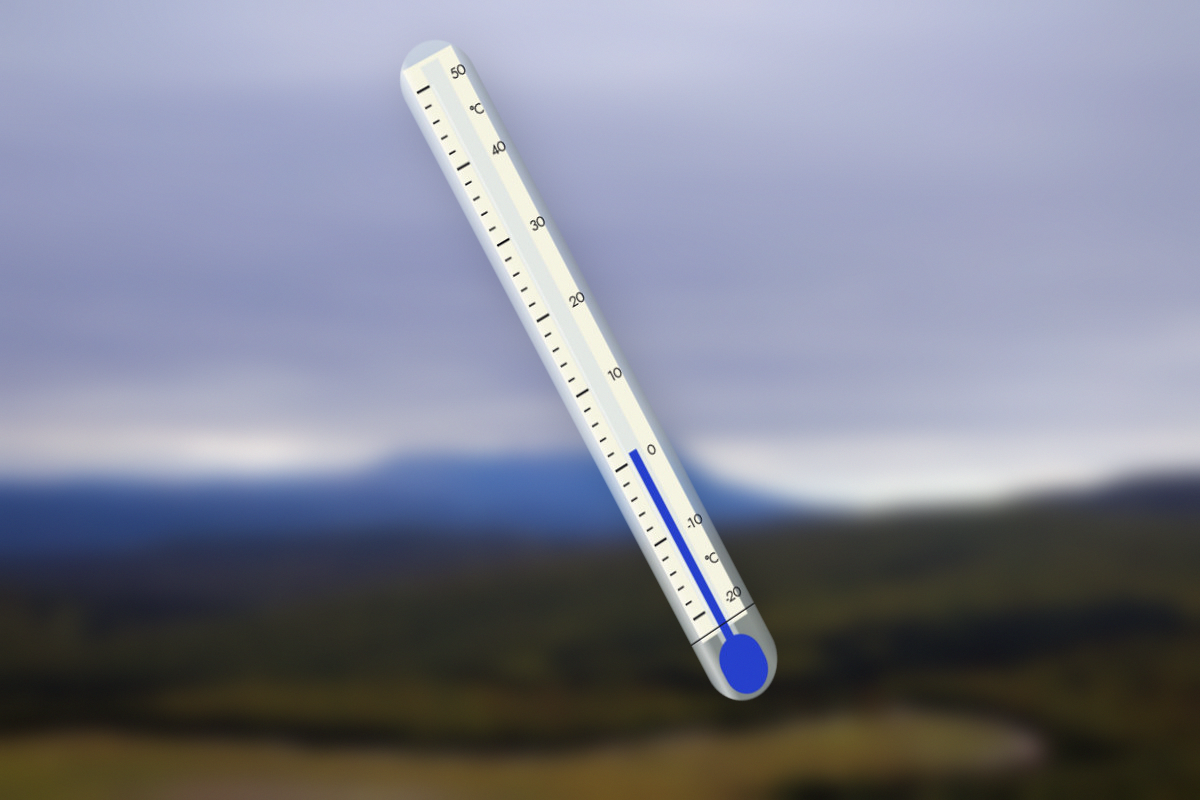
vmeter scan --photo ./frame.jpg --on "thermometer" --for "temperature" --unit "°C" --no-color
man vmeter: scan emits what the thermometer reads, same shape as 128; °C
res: 1; °C
